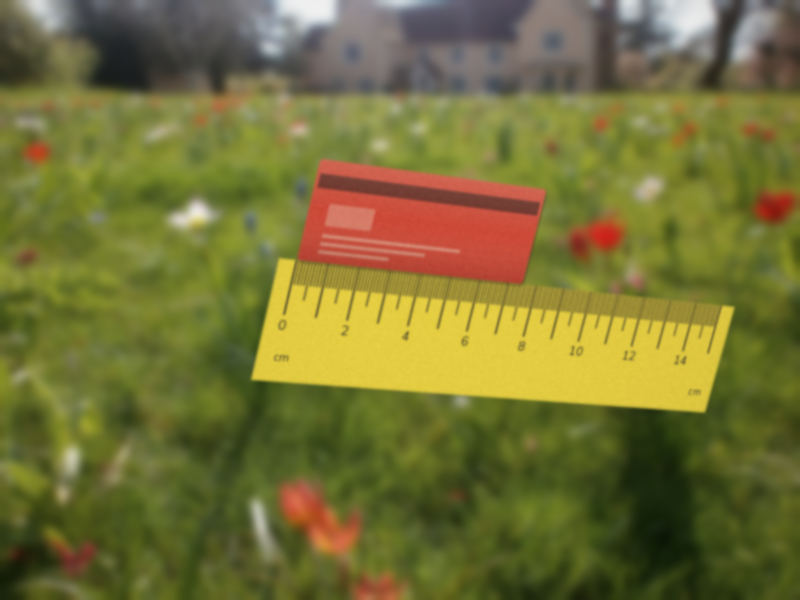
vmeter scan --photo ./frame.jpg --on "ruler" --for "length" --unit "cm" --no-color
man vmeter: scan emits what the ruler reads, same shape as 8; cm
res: 7.5; cm
